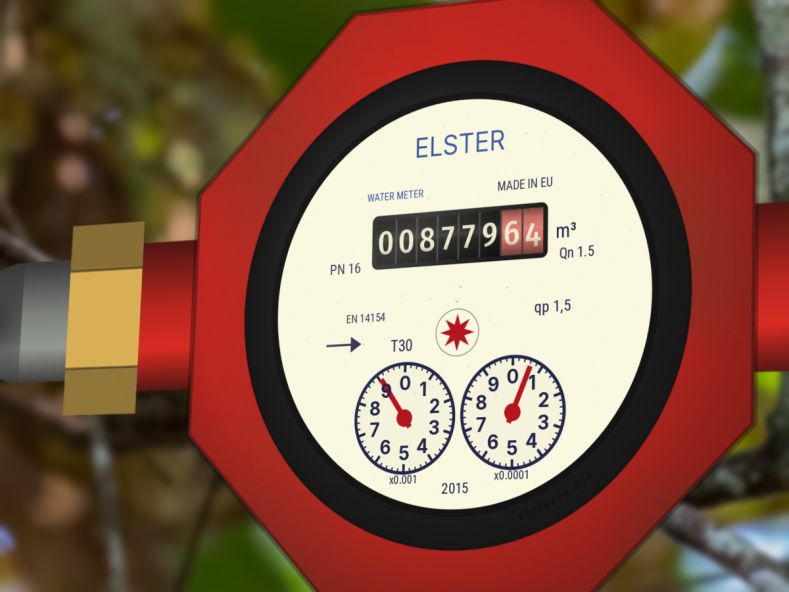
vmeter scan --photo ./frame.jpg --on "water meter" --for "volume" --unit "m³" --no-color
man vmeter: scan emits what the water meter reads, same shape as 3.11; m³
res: 8779.6390; m³
